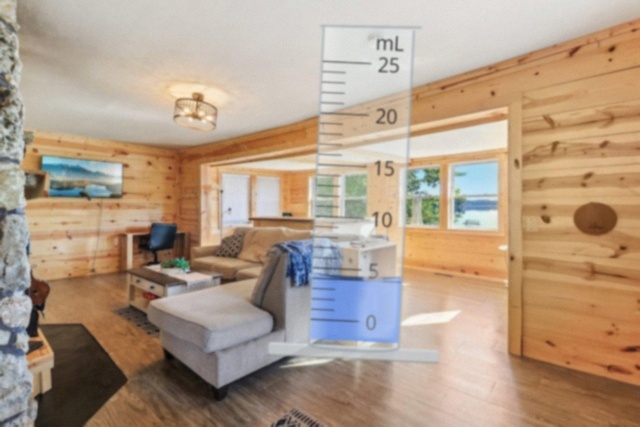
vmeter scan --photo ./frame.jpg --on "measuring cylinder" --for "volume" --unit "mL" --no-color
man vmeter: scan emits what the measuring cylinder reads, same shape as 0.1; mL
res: 4; mL
